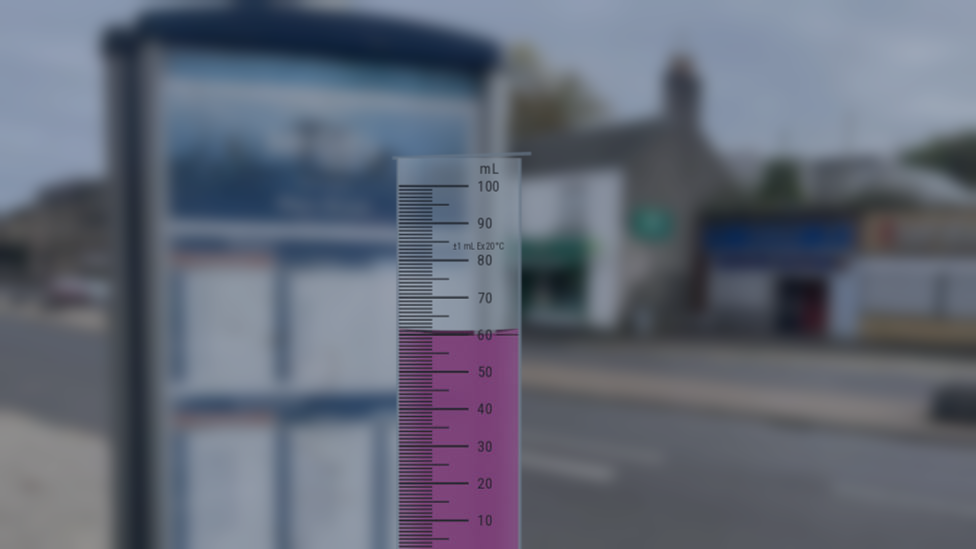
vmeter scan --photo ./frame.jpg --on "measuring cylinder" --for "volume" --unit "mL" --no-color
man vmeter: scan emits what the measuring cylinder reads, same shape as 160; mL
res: 60; mL
